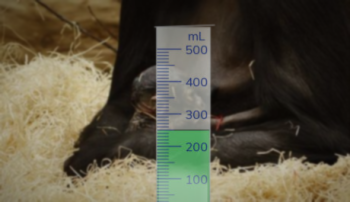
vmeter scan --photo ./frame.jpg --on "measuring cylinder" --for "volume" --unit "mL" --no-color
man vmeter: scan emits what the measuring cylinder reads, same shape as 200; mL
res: 250; mL
